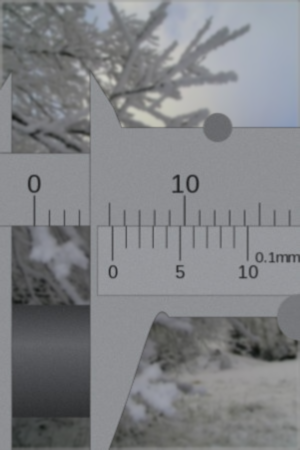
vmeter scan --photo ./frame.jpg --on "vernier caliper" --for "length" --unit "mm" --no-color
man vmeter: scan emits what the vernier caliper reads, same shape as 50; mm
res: 5.2; mm
